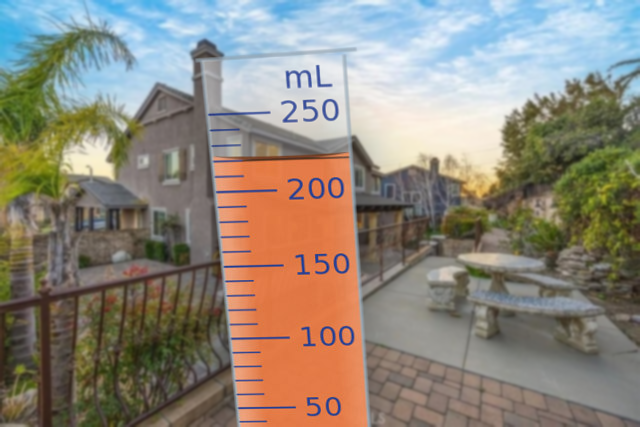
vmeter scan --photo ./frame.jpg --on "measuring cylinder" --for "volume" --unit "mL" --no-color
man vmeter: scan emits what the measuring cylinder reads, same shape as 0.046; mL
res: 220; mL
